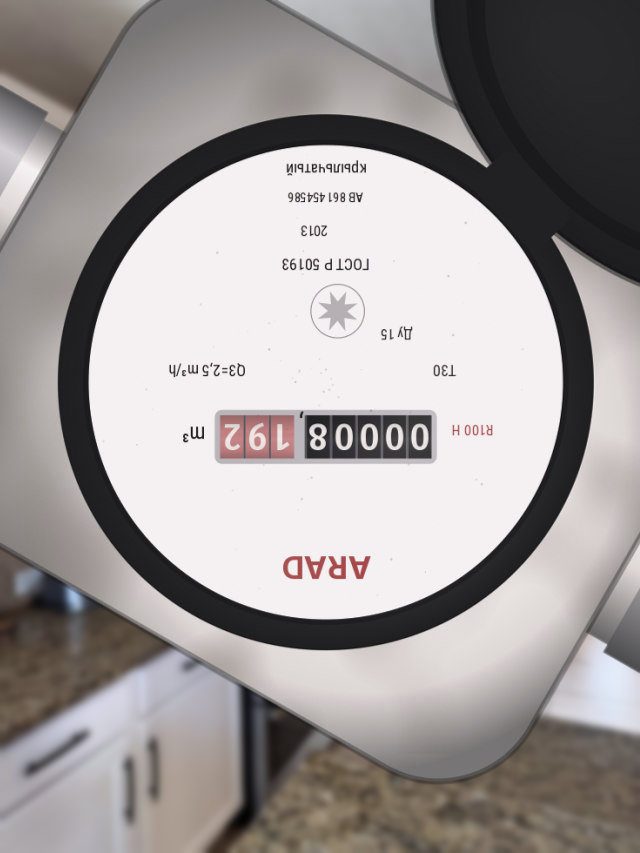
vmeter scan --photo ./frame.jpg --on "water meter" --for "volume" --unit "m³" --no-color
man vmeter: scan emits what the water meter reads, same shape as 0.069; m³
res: 8.192; m³
